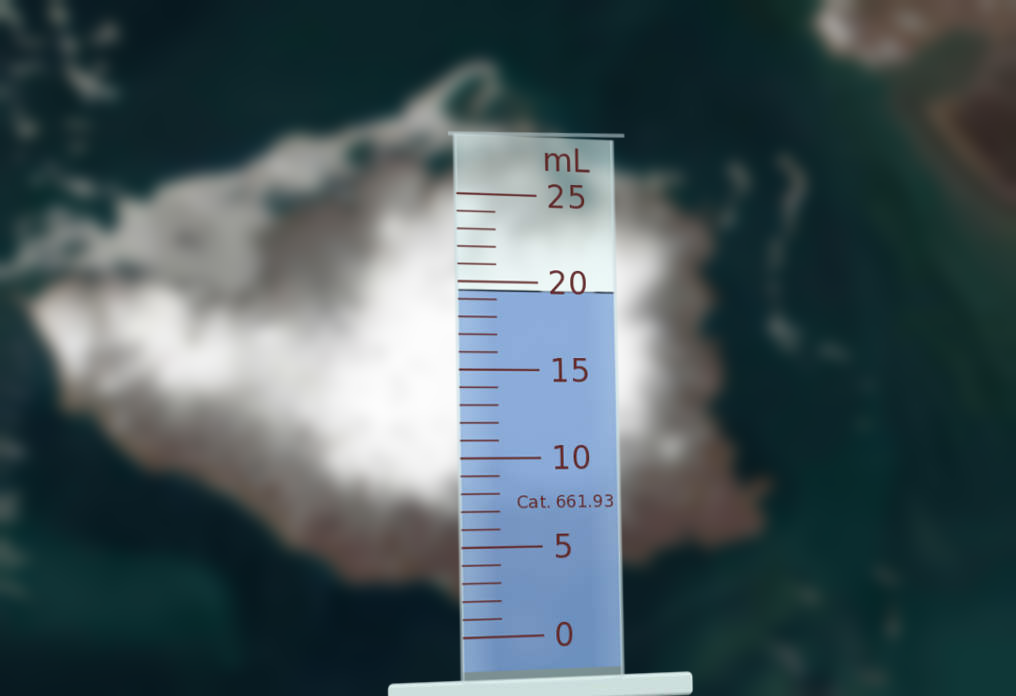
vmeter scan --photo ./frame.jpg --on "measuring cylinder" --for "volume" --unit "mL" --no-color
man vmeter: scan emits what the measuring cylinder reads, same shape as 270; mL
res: 19.5; mL
